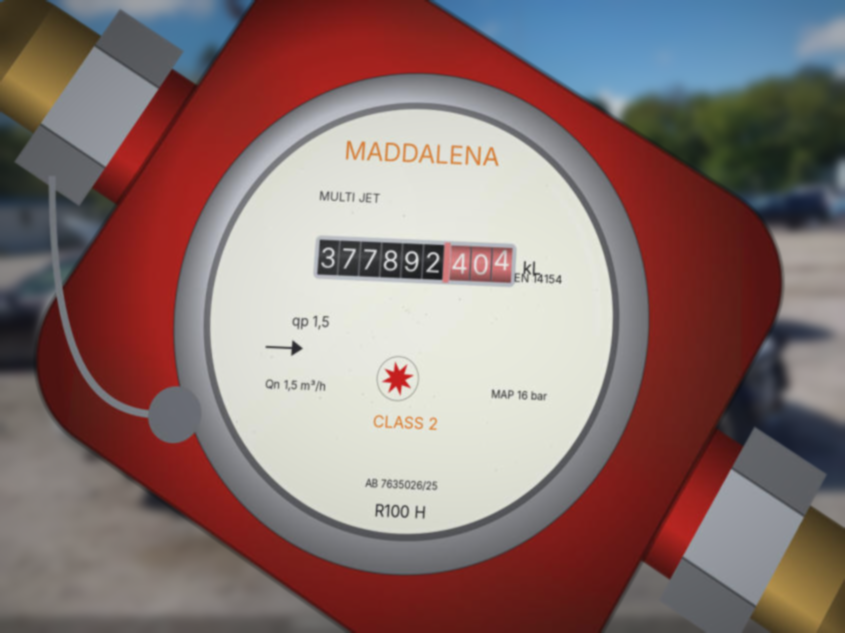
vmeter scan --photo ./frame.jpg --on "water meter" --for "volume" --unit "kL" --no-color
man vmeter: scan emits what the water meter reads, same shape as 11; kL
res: 377892.404; kL
